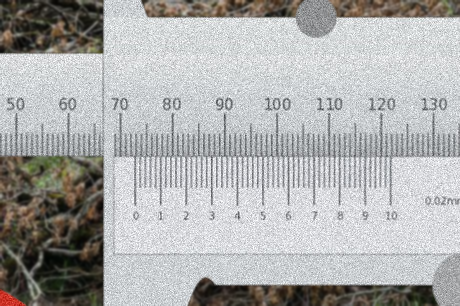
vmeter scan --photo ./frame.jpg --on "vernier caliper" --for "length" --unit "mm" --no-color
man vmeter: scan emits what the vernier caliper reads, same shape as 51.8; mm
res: 72.8; mm
